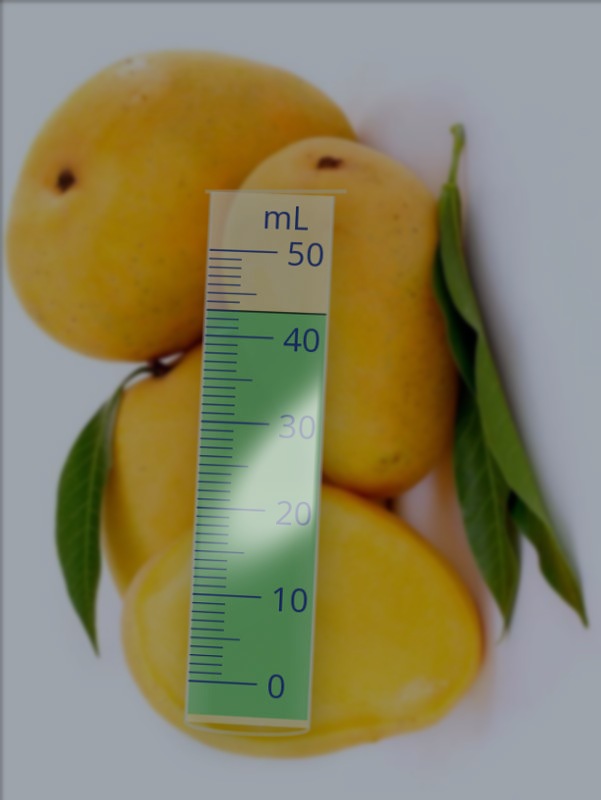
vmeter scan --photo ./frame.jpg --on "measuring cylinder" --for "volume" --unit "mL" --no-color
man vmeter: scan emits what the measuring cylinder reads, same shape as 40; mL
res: 43; mL
